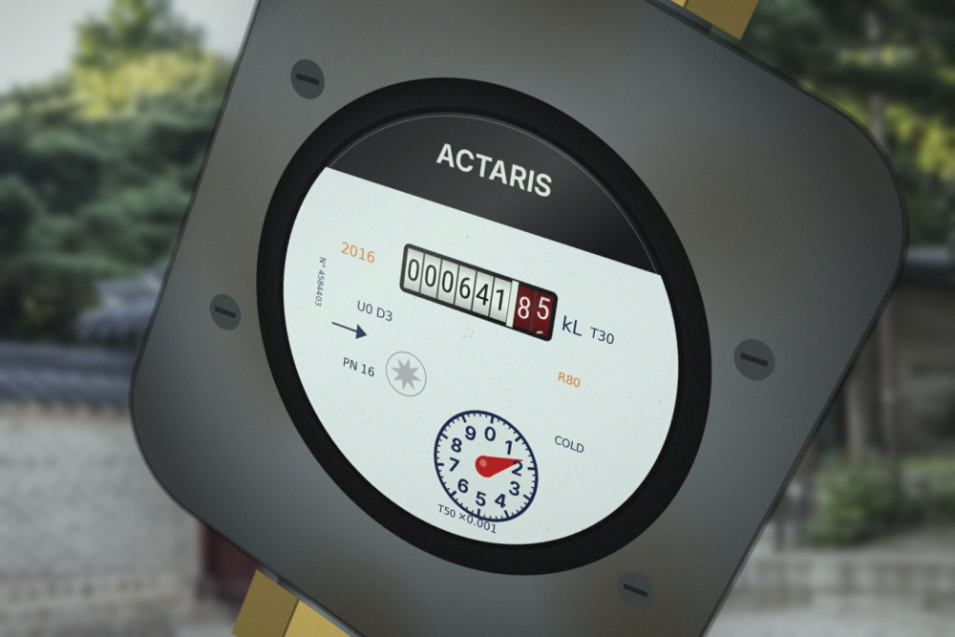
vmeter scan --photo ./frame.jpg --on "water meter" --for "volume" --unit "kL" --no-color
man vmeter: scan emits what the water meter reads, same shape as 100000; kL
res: 641.851; kL
